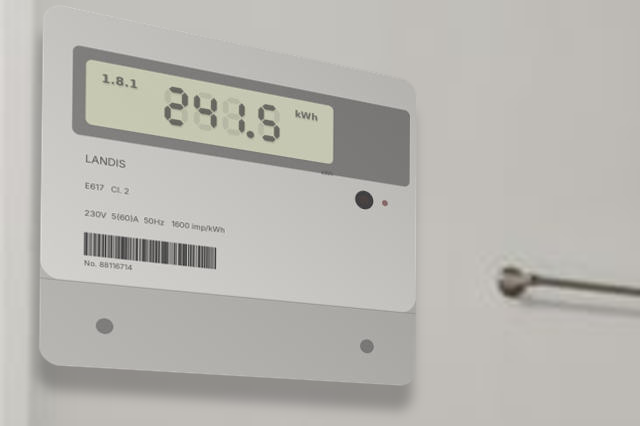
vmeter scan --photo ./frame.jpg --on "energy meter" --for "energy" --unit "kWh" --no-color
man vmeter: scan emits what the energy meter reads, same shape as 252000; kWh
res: 241.5; kWh
